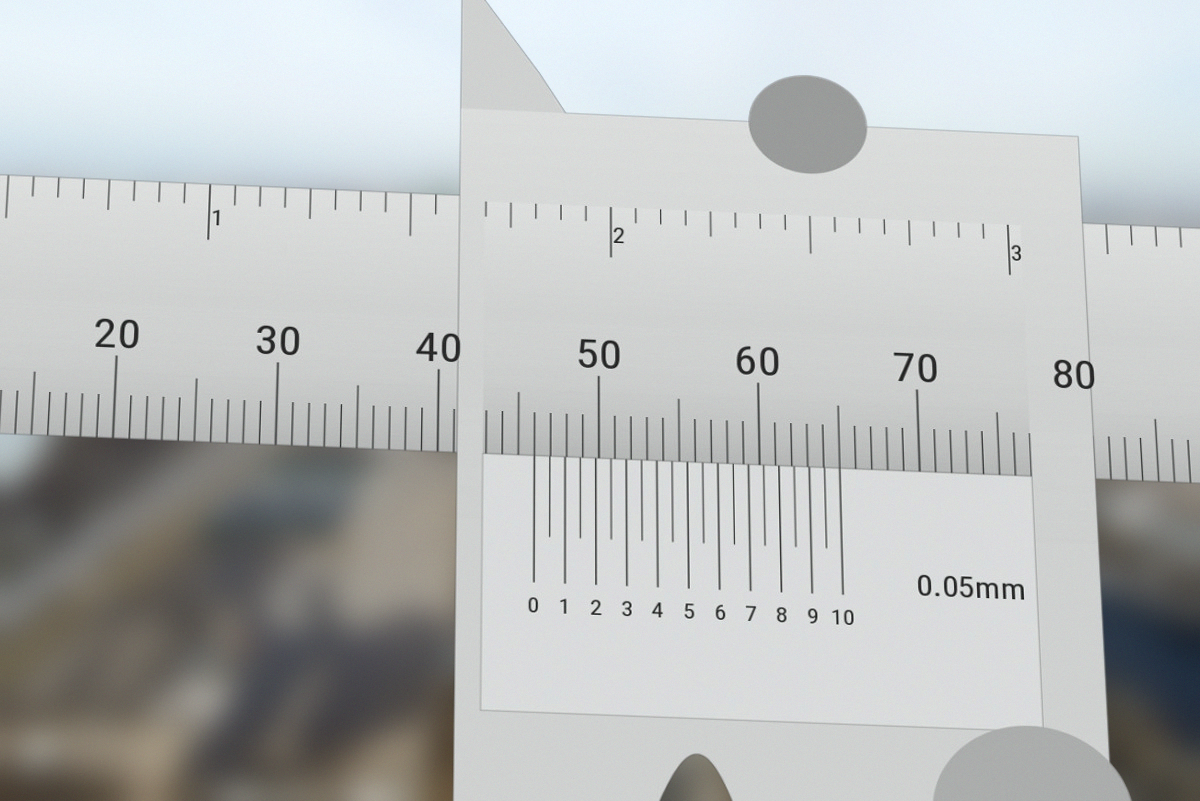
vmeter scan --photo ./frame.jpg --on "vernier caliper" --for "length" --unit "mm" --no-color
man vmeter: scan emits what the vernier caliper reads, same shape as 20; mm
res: 46.0; mm
